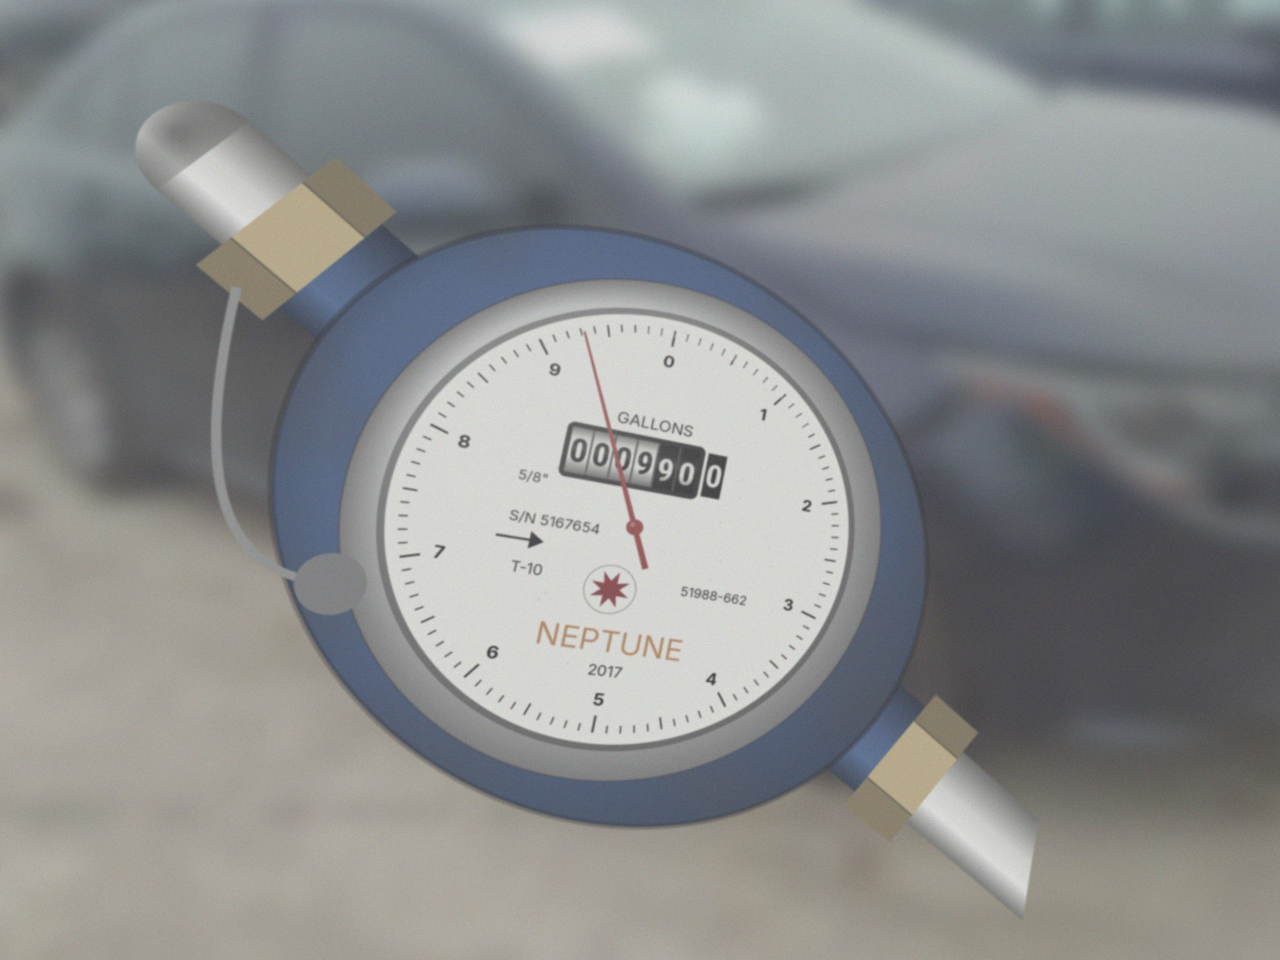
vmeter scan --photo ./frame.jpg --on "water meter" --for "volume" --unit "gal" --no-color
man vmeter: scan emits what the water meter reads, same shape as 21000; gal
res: 9899.3; gal
